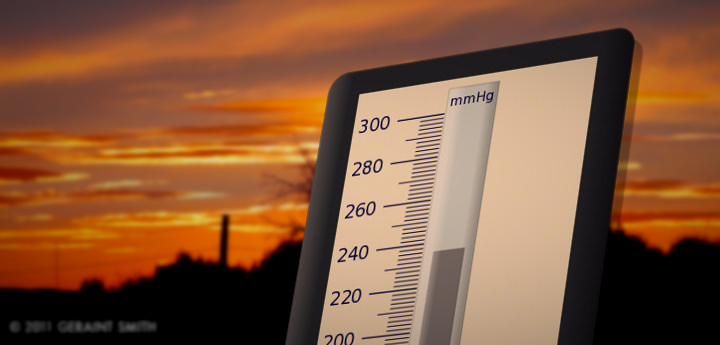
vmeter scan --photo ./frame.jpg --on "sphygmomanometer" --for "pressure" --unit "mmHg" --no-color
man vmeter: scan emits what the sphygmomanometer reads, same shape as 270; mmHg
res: 236; mmHg
